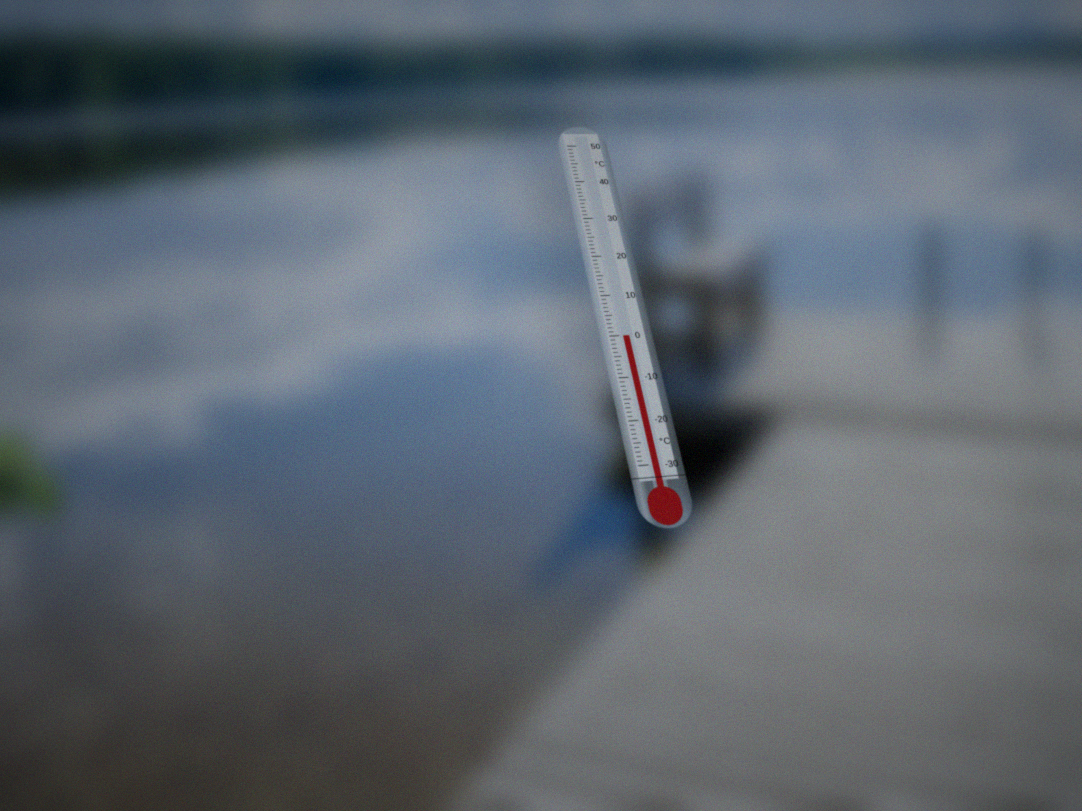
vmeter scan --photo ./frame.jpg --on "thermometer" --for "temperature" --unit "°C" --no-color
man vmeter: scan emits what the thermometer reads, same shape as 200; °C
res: 0; °C
